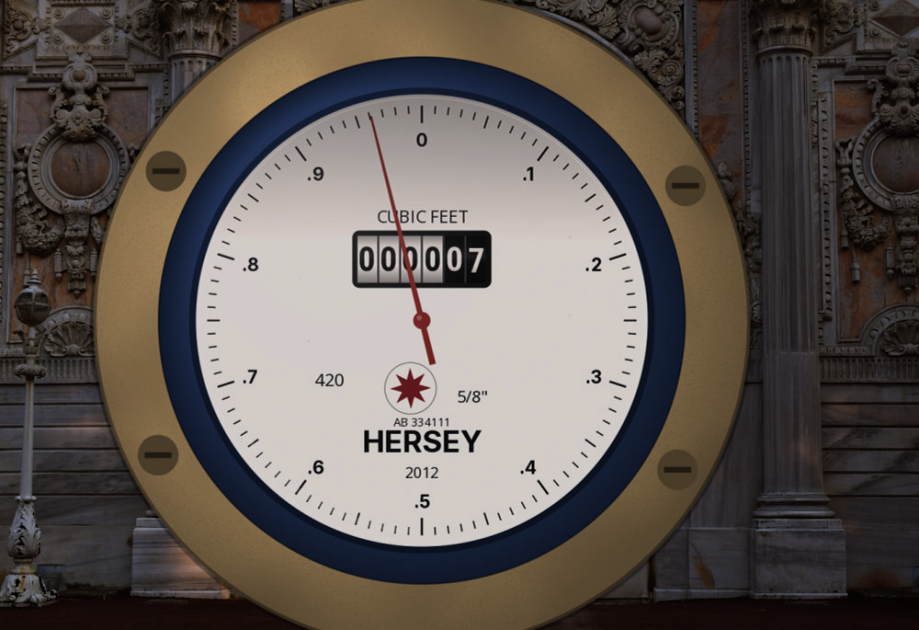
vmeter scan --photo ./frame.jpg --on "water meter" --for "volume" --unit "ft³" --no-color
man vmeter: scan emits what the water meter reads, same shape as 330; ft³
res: 6.96; ft³
